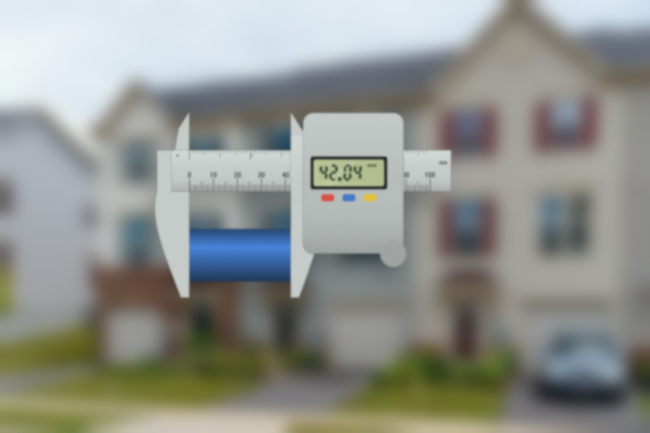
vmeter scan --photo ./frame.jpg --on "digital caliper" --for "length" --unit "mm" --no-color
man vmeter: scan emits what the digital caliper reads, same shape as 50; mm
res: 42.04; mm
